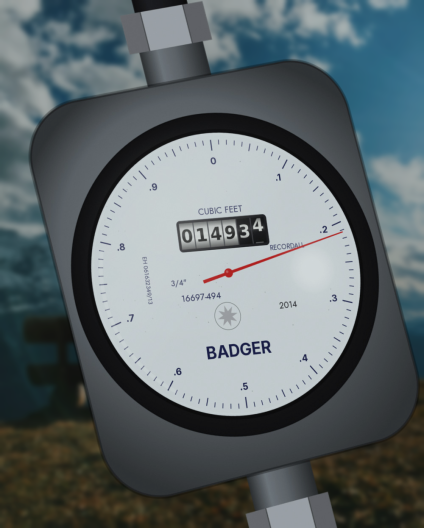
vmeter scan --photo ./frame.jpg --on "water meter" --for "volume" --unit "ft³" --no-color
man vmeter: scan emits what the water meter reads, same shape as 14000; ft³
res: 14934.21; ft³
